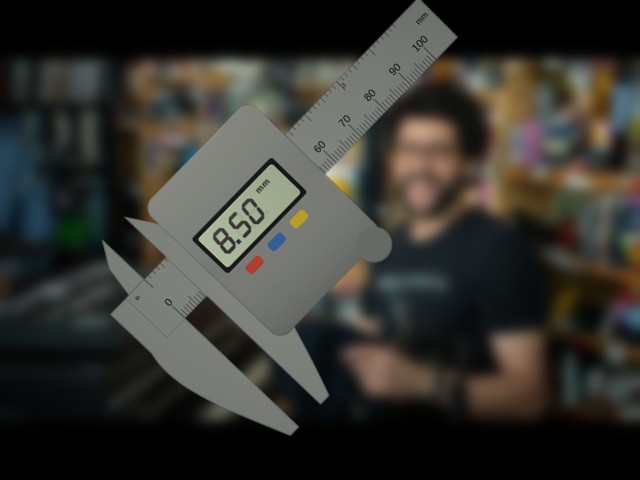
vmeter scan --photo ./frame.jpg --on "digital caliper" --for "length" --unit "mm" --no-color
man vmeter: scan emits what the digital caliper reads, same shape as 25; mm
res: 8.50; mm
